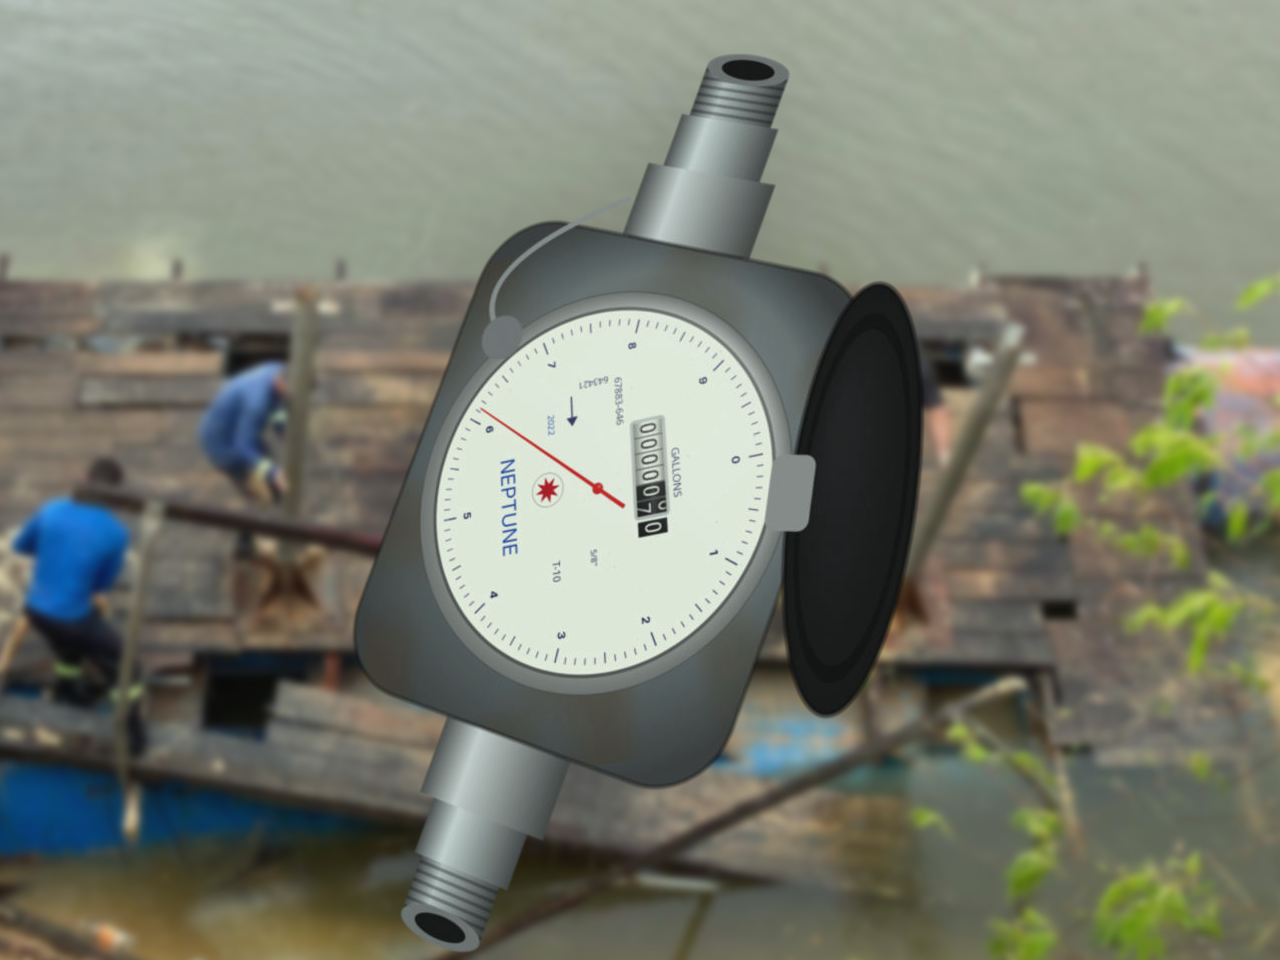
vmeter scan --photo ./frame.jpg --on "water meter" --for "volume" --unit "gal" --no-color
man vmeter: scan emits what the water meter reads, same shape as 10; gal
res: 66.1; gal
